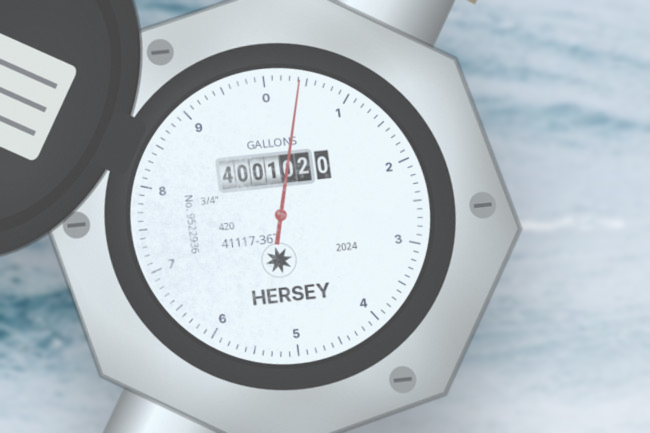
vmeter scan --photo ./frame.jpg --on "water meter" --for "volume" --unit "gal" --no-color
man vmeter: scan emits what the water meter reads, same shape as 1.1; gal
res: 4001020.4; gal
